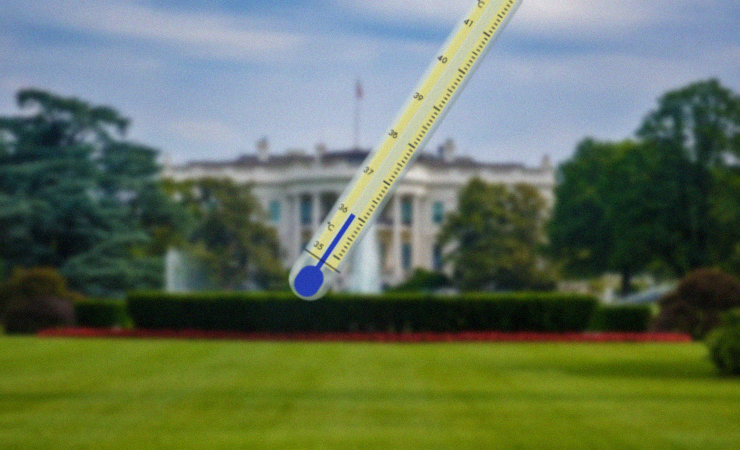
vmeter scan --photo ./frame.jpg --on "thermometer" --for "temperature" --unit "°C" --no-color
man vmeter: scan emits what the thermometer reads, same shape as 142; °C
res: 36; °C
